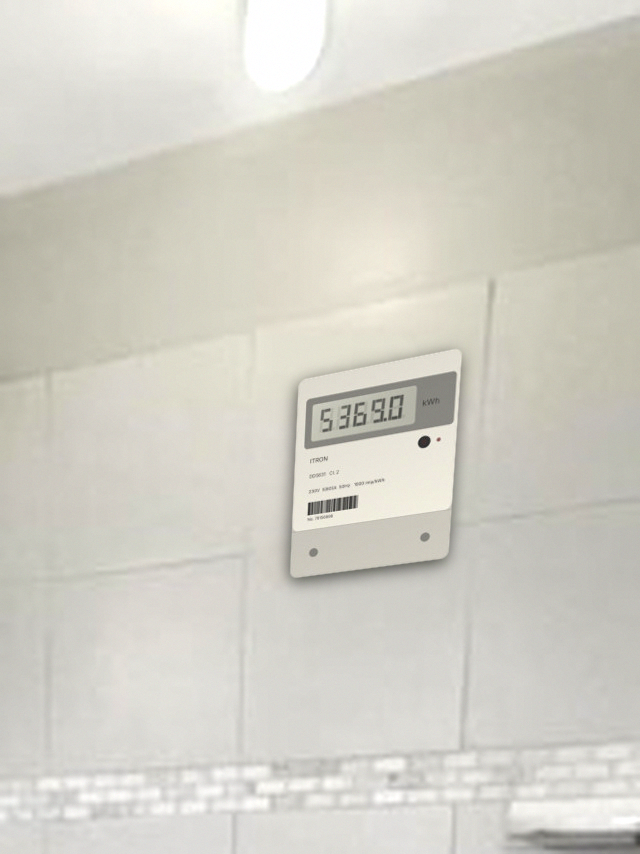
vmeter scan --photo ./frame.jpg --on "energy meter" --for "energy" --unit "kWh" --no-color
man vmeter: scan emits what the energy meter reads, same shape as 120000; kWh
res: 5369.0; kWh
